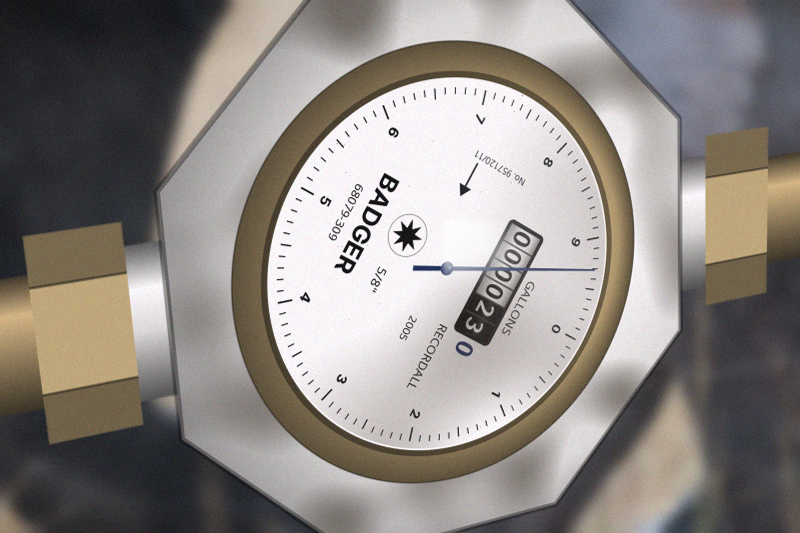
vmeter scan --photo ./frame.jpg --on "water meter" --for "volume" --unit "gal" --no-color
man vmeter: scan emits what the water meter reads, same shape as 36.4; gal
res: 229.3; gal
